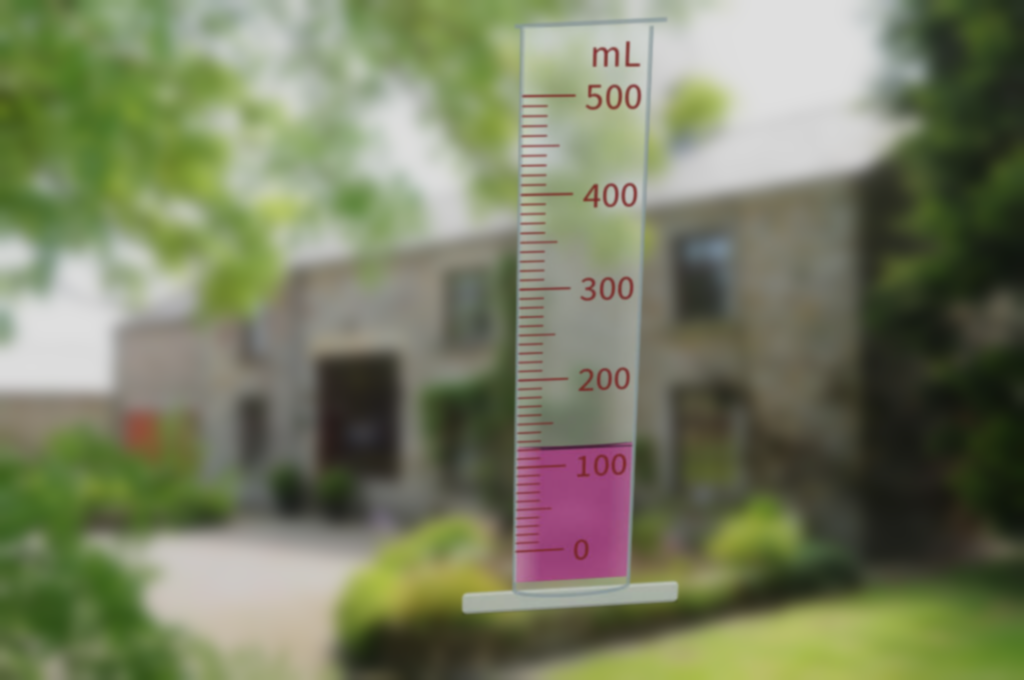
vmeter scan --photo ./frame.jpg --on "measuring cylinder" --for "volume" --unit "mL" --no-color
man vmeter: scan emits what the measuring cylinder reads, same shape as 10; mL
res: 120; mL
